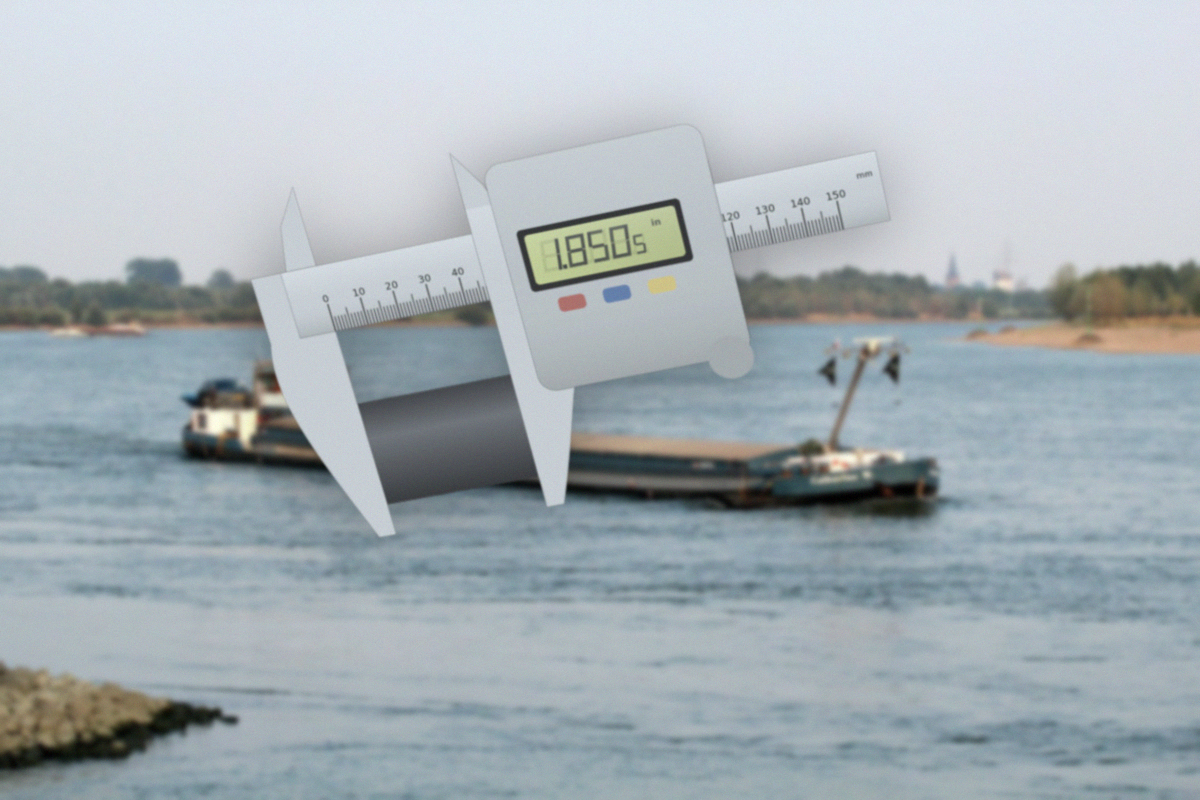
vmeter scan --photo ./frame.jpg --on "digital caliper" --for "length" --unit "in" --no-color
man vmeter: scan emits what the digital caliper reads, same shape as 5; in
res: 1.8505; in
